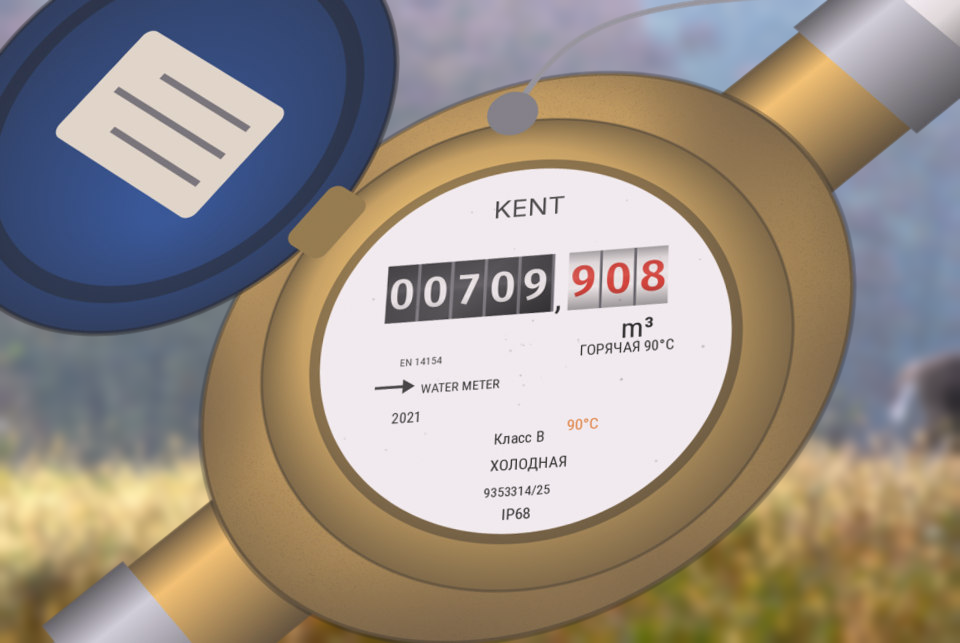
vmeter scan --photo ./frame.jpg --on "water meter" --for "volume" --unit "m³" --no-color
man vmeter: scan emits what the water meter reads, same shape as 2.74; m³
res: 709.908; m³
